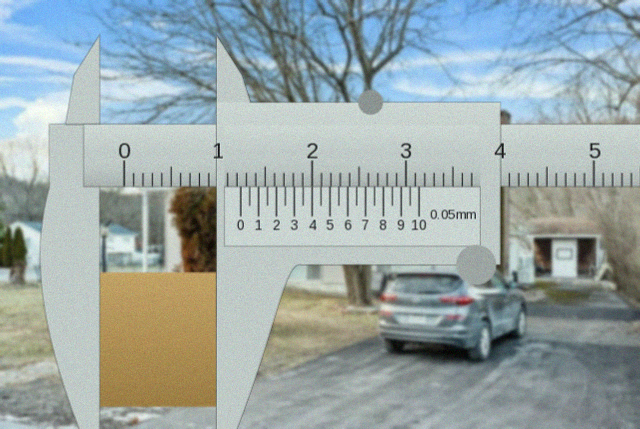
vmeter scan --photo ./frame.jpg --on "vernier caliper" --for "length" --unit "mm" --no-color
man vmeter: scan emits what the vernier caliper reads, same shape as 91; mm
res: 12.4; mm
